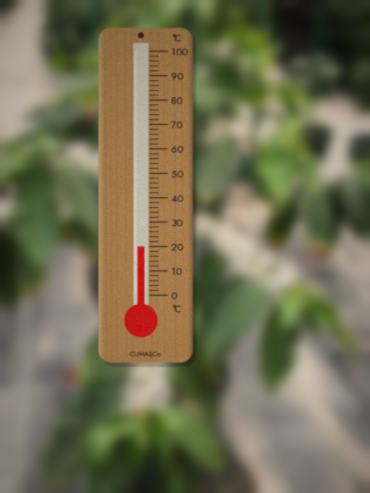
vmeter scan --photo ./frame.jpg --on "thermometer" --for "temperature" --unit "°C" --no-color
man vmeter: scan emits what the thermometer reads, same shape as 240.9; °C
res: 20; °C
